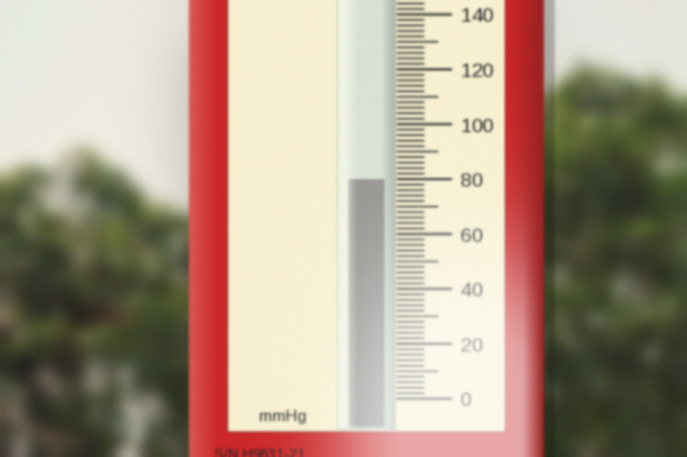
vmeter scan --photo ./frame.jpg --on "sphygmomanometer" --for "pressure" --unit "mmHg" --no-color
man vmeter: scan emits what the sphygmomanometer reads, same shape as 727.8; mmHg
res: 80; mmHg
